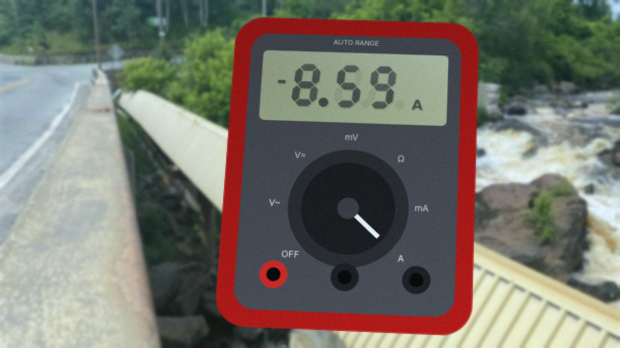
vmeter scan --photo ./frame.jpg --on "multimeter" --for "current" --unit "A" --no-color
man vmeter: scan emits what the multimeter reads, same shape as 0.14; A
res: -8.59; A
